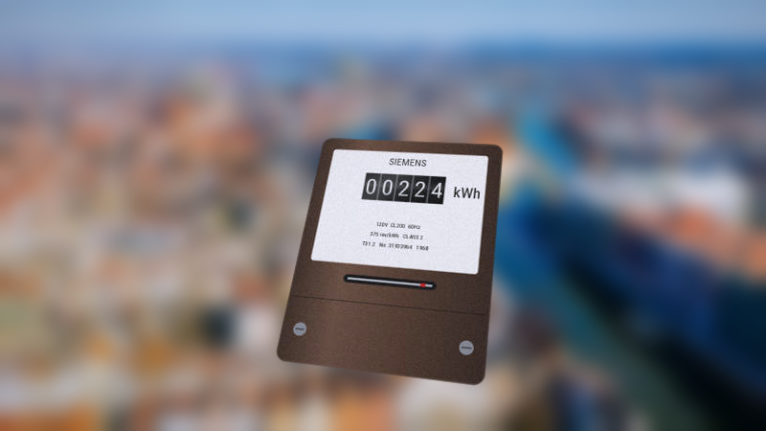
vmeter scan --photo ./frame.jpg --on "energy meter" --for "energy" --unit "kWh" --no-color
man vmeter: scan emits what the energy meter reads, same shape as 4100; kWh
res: 224; kWh
